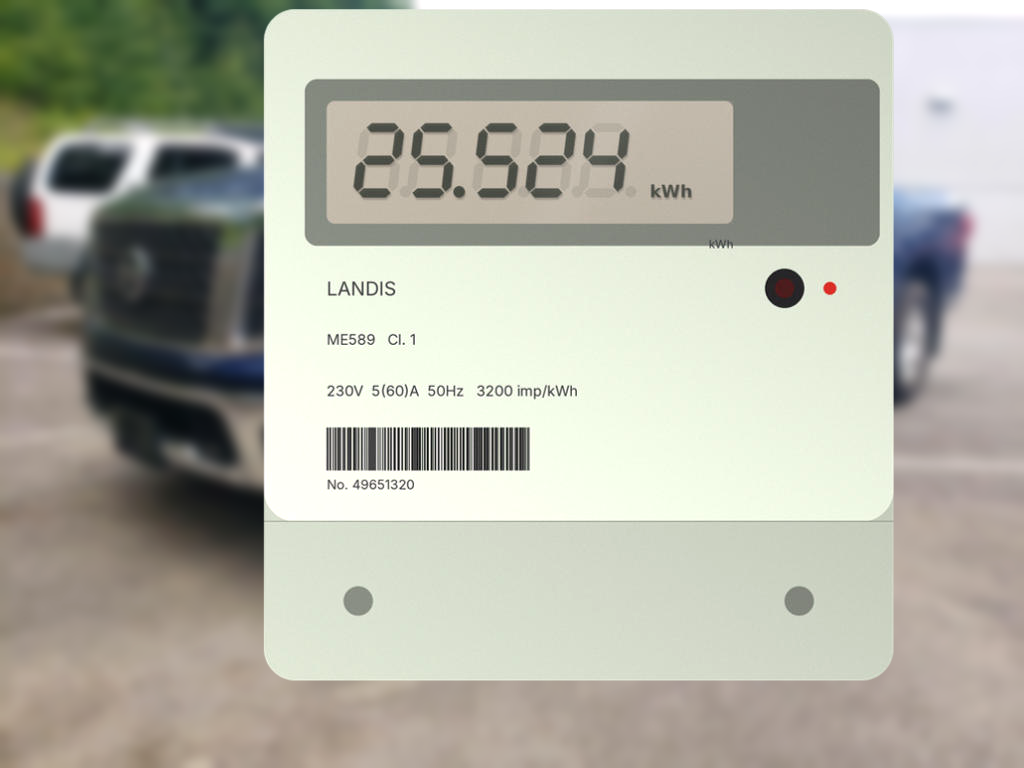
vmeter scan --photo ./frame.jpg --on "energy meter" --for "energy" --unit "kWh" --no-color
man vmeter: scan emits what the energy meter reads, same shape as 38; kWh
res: 25.524; kWh
